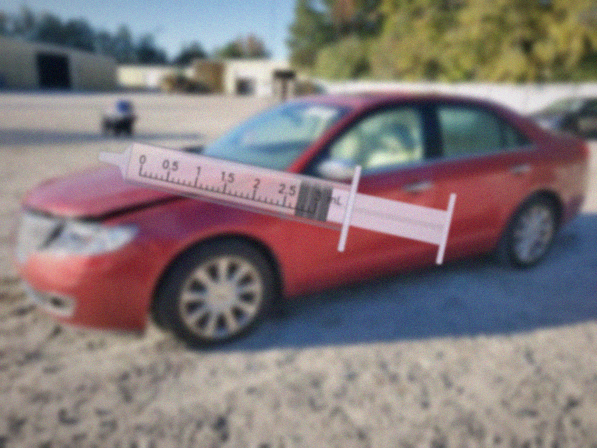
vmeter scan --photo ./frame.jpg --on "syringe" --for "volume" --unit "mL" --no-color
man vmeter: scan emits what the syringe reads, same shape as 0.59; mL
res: 2.7; mL
